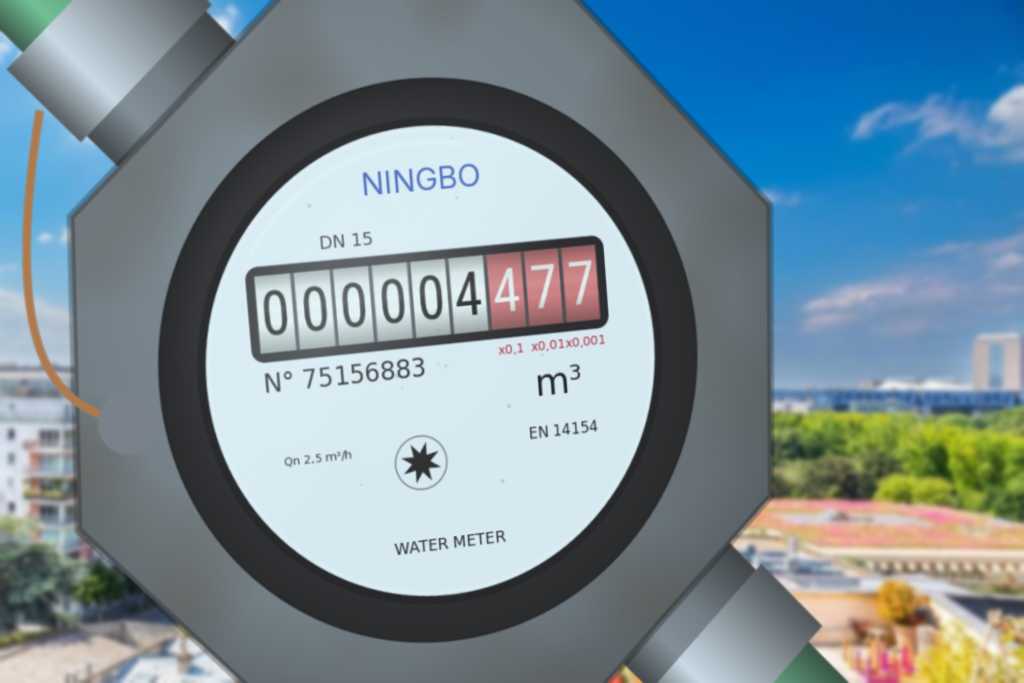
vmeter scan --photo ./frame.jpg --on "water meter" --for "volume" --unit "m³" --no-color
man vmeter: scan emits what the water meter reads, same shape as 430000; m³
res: 4.477; m³
